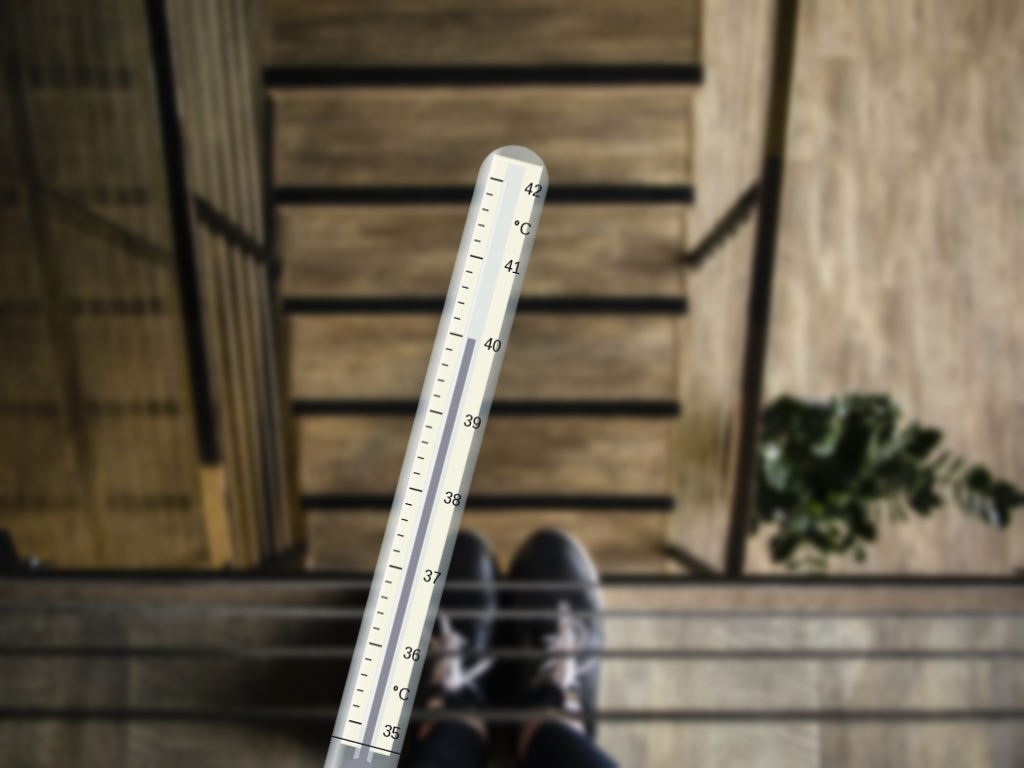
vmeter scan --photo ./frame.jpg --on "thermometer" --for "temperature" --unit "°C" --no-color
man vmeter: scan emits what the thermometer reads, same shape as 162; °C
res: 40; °C
